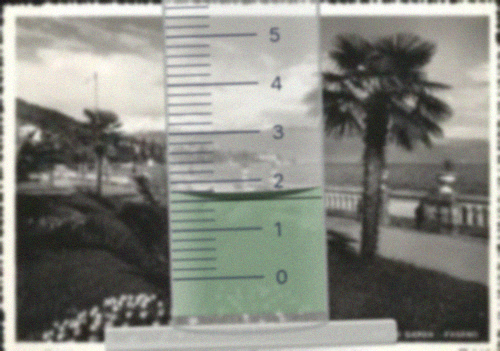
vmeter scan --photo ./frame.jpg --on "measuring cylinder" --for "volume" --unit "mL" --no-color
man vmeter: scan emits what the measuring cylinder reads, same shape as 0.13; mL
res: 1.6; mL
